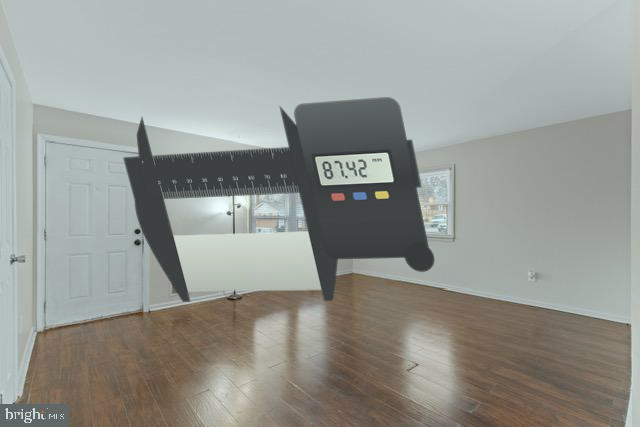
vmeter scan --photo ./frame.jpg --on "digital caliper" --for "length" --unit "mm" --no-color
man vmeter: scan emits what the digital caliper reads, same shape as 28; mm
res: 87.42; mm
